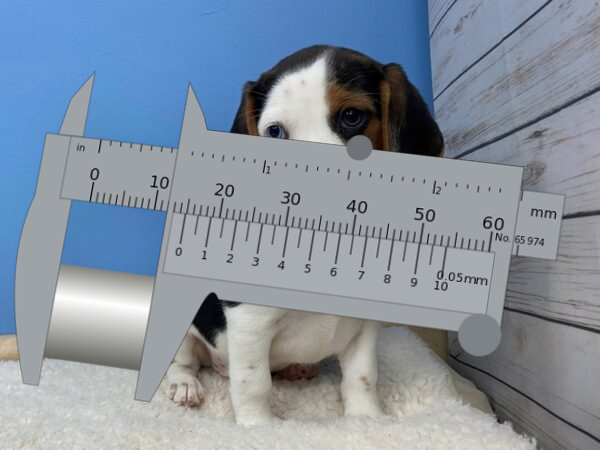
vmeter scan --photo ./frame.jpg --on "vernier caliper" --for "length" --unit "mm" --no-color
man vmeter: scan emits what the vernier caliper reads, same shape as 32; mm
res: 14.8; mm
